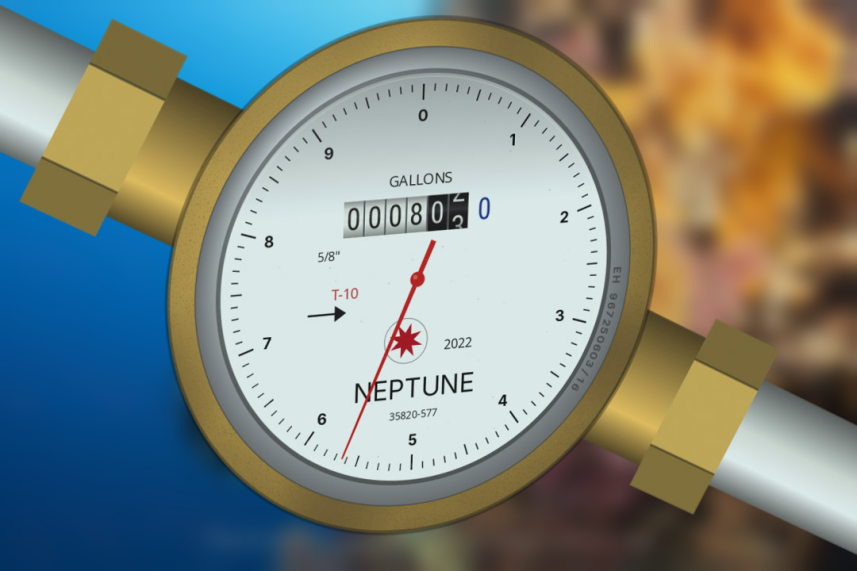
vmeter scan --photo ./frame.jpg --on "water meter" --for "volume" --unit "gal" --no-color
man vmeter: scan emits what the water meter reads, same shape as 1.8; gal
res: 8025.6; gal
